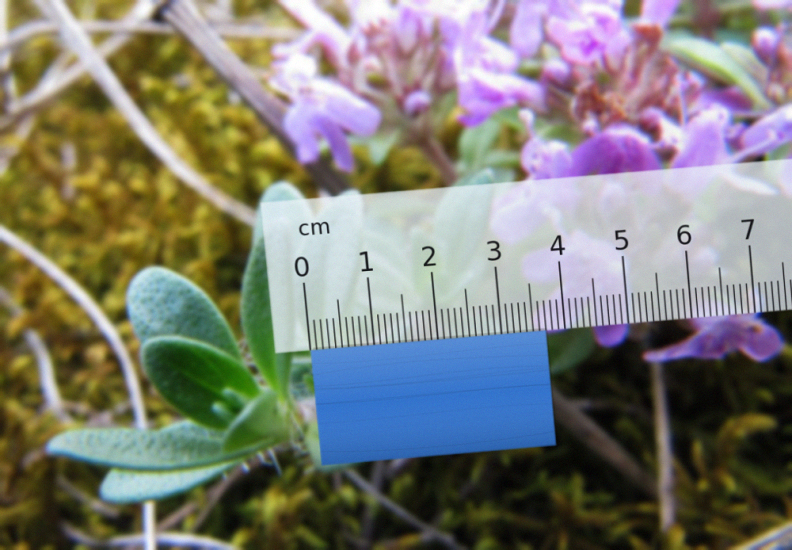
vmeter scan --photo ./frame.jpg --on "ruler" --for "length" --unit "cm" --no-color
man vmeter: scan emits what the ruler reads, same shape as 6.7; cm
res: 3.7; cm
